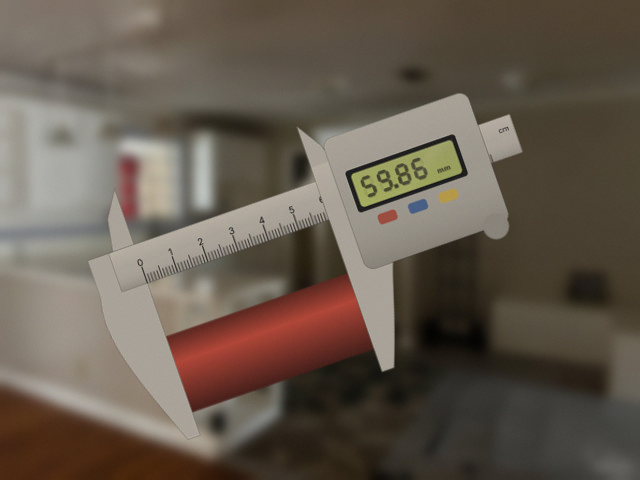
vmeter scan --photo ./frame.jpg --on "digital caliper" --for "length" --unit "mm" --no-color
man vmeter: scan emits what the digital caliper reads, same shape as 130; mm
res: 59.86; mm
